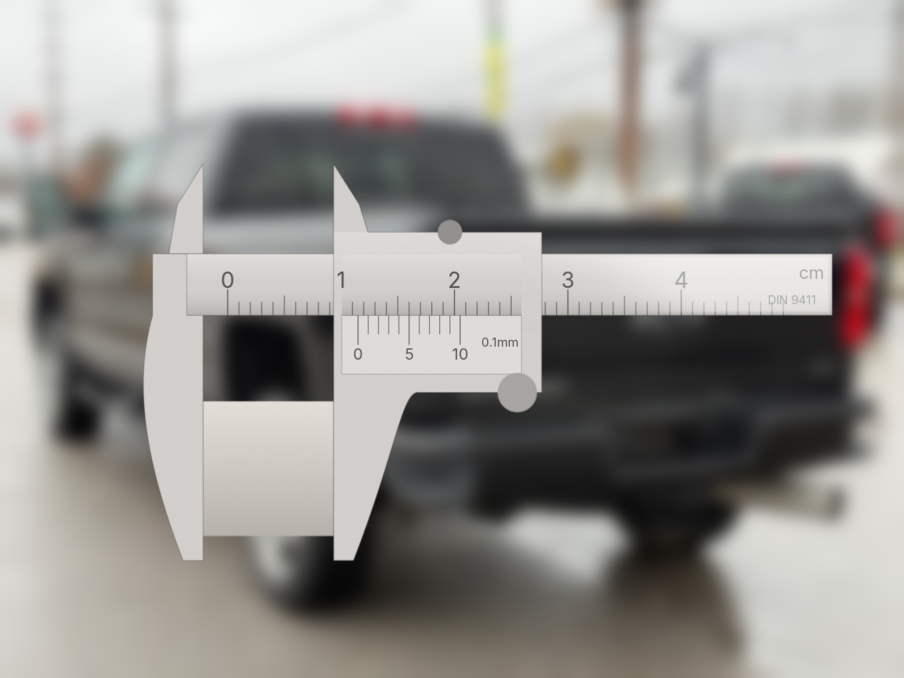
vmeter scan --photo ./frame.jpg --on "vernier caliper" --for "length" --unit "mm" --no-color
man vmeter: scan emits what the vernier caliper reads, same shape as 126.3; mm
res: 11.5; mm
